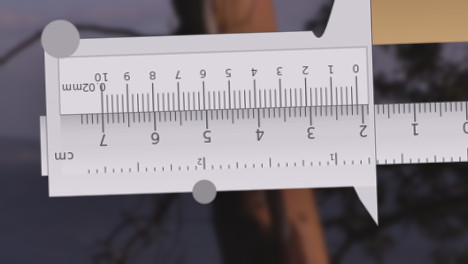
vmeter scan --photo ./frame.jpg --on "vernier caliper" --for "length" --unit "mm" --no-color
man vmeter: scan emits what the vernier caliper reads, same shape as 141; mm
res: 21.0; mm
